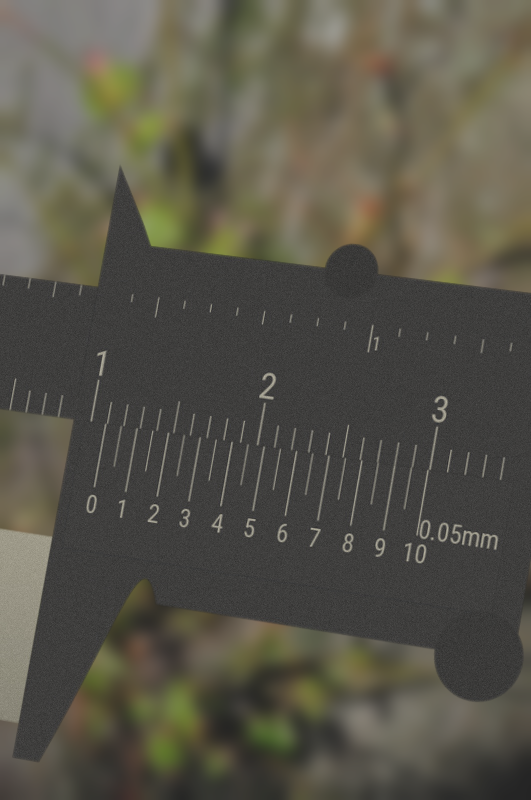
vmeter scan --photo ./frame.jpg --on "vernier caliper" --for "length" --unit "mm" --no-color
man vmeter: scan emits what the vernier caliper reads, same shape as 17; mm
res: 10.9; mm
